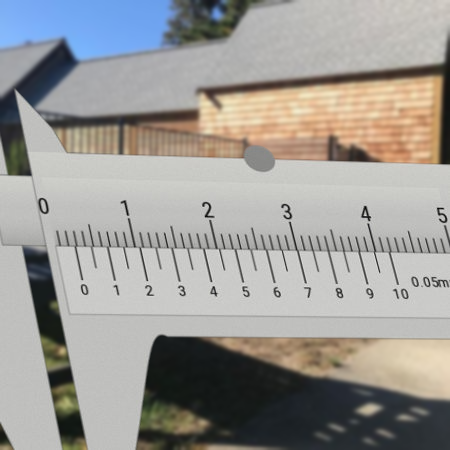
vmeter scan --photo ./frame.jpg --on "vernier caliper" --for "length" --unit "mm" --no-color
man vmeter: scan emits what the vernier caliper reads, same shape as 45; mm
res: 2.8; mm
